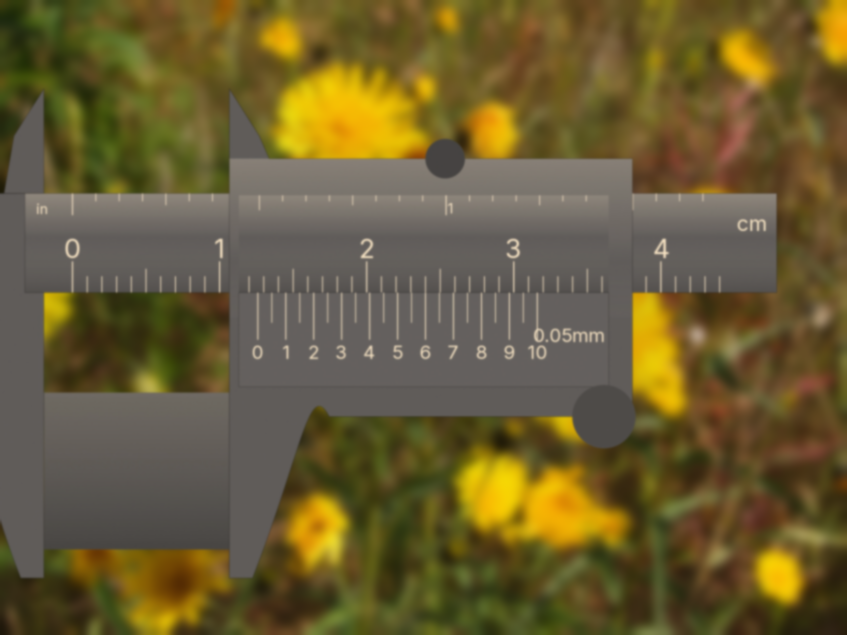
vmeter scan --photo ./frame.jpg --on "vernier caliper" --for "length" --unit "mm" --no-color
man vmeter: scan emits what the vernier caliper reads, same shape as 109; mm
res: 12.6; mm
